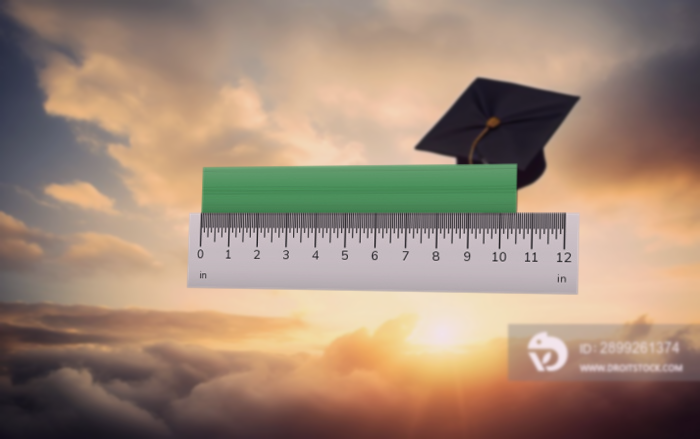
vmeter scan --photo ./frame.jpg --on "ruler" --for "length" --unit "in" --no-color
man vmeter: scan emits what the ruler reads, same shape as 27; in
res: 10.5; in
